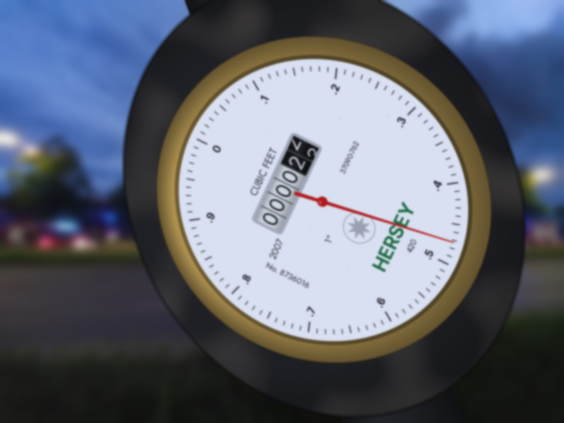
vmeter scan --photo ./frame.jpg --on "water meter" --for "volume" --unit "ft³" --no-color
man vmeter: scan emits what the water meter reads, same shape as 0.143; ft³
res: 22.47; ft³
